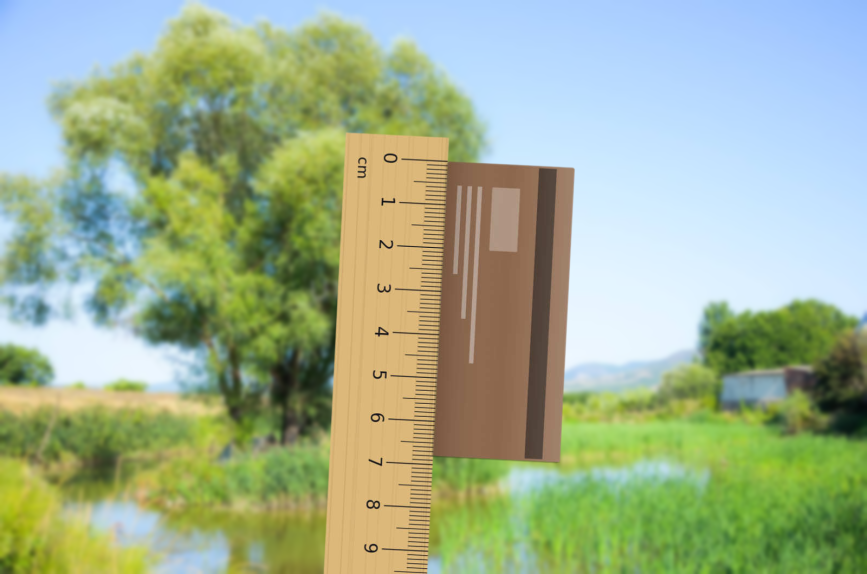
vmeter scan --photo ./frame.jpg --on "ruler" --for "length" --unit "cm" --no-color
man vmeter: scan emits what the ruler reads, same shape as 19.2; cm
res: 6.8; cm
